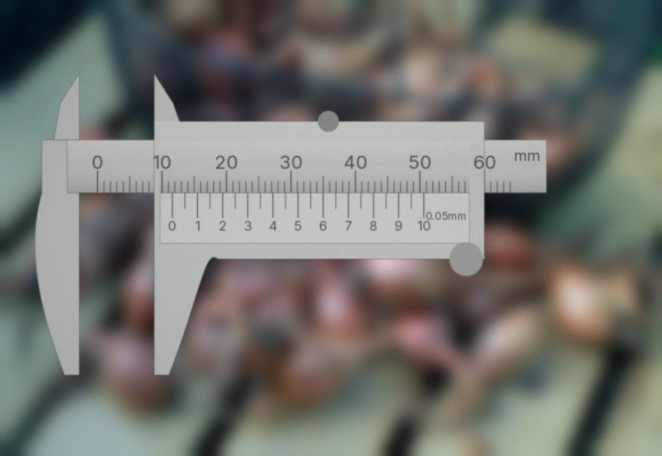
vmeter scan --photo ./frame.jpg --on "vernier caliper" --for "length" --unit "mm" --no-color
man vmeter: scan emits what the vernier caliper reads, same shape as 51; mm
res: 11.6; mm
